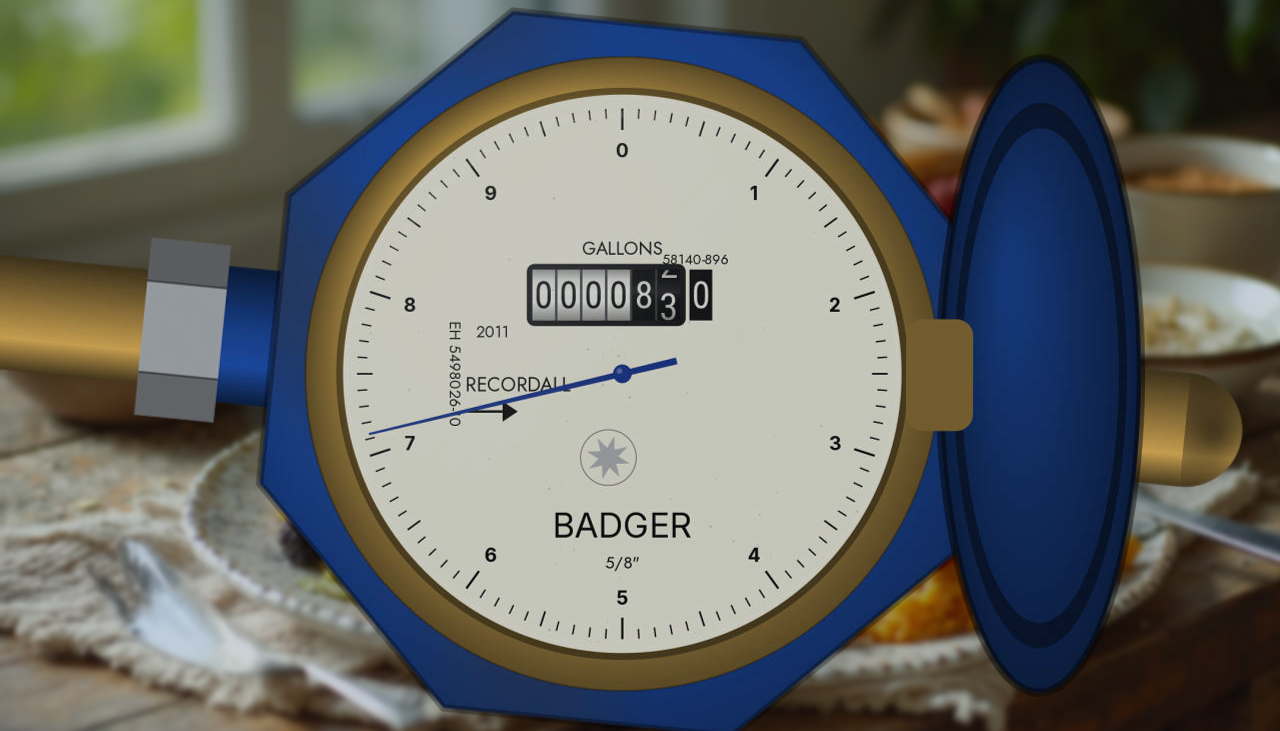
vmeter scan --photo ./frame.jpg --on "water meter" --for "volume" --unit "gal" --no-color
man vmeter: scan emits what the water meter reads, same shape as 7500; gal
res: 827.1; gal
